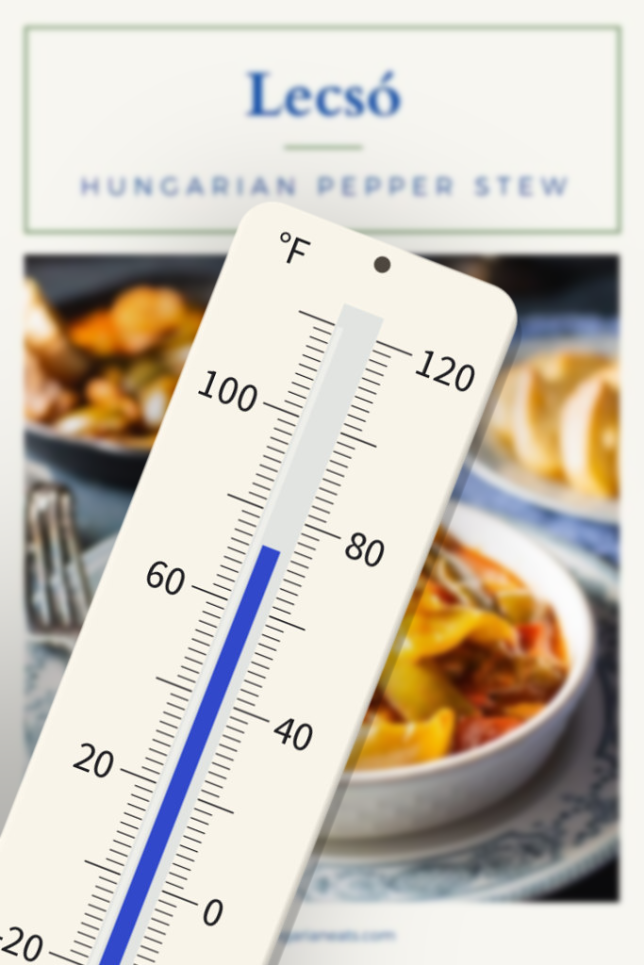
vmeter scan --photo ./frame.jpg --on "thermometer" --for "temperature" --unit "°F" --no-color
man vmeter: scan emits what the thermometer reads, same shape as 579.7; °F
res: 73; °F
